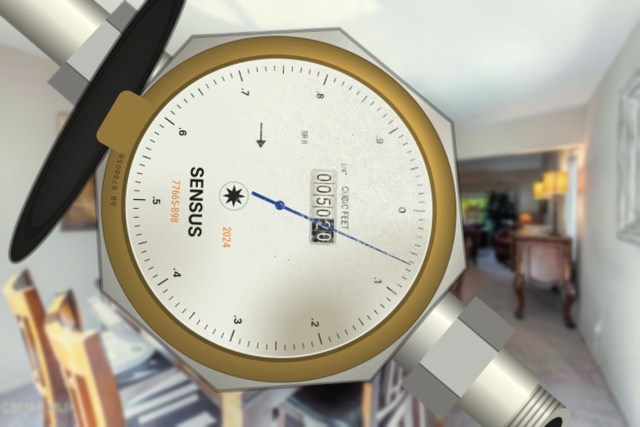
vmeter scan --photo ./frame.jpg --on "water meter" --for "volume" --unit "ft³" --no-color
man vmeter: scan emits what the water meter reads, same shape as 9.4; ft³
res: 5020.06; ft³
